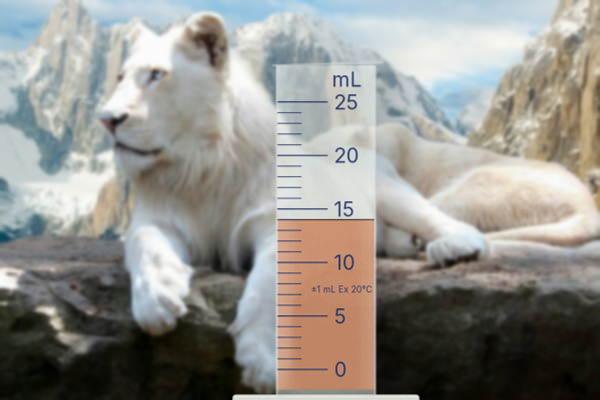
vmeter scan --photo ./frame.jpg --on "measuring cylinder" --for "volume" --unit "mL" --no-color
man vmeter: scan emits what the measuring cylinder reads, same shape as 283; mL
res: 14; mL
